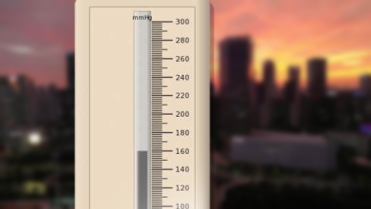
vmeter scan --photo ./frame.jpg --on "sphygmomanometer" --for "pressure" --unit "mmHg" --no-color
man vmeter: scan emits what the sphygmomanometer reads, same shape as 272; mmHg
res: 160; mmHg
